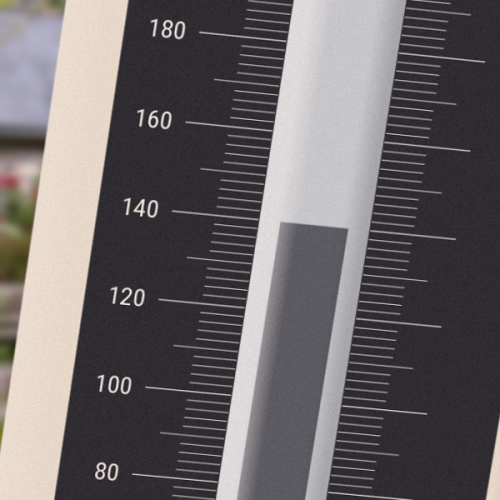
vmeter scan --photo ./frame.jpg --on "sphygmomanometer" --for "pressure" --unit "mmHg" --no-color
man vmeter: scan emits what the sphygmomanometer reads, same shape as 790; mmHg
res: 140; mmHg
